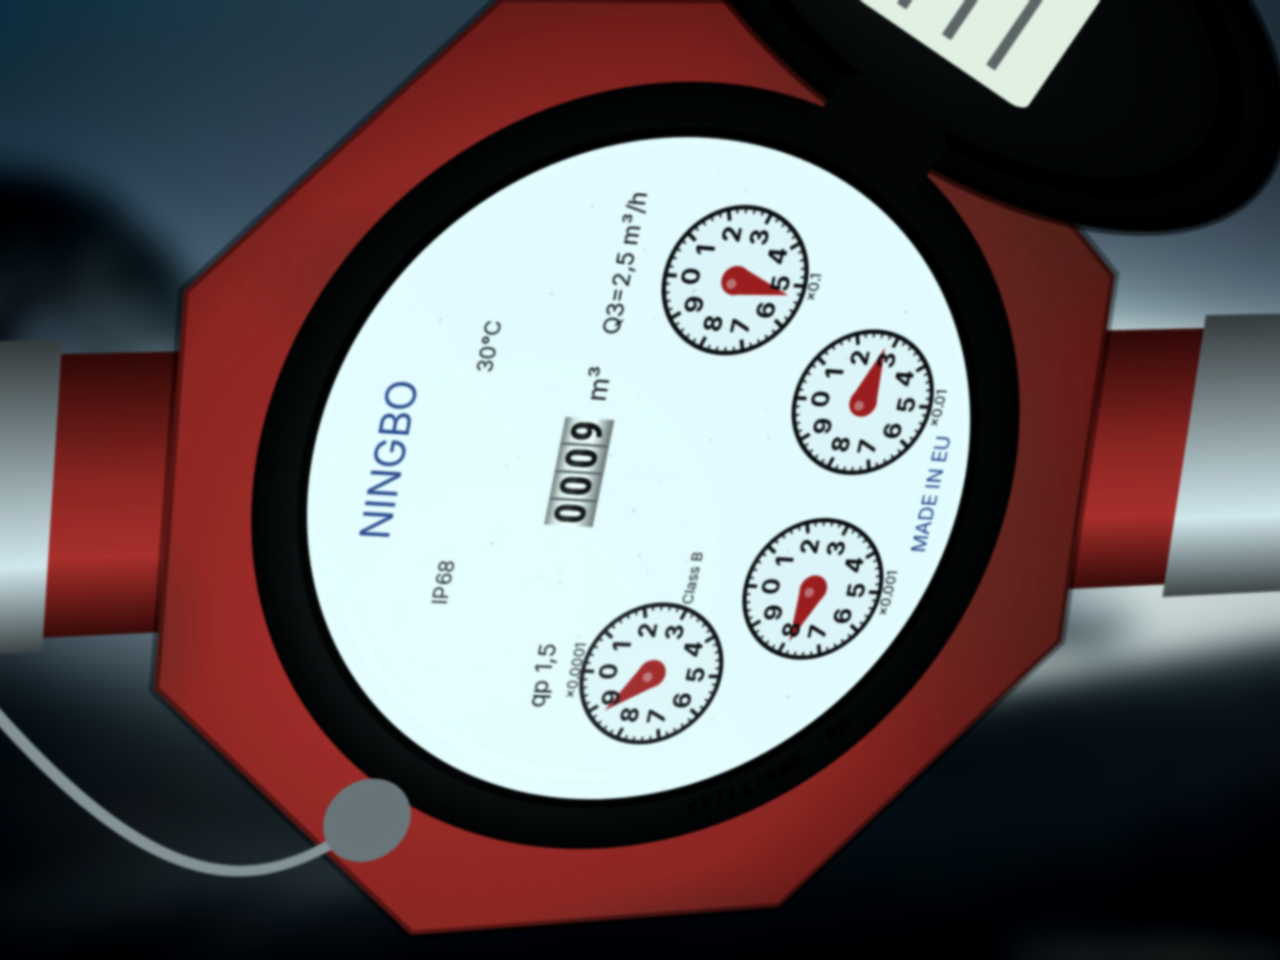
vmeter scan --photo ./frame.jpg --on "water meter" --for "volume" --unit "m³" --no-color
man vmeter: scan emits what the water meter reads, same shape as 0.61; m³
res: 9.5278; m³
